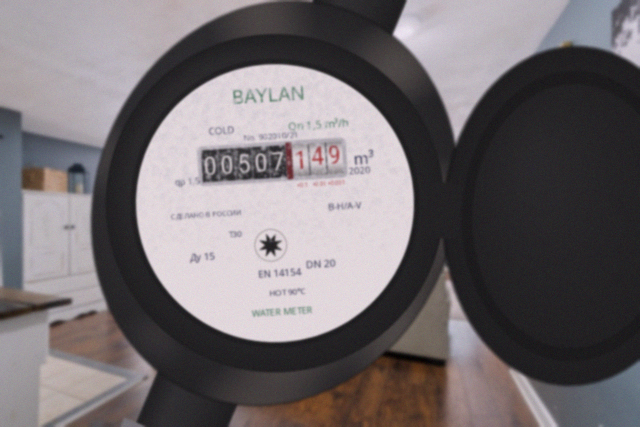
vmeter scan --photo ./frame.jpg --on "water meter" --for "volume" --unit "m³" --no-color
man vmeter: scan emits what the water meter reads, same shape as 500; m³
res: 507.149; m³
